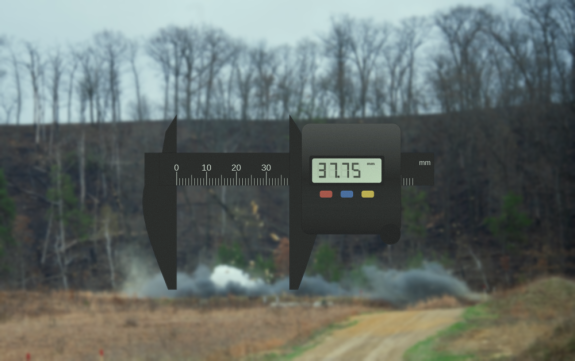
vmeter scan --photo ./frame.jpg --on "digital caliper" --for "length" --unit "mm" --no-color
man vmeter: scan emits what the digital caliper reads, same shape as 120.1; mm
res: 37.75; mm
